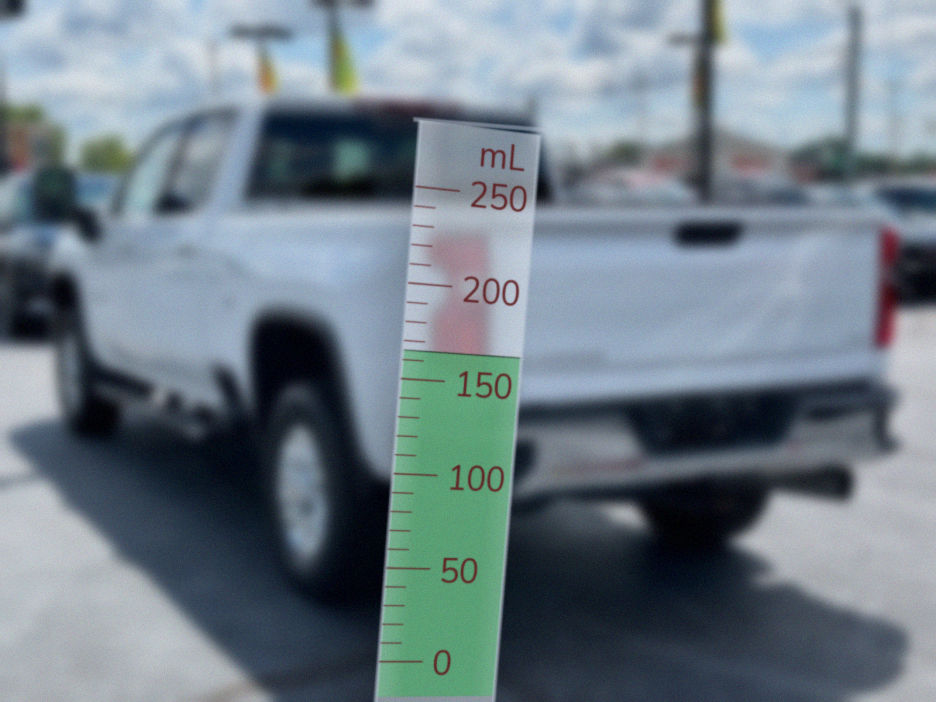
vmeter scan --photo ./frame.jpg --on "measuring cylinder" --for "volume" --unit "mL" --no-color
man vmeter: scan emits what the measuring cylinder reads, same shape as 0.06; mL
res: 165; mL
